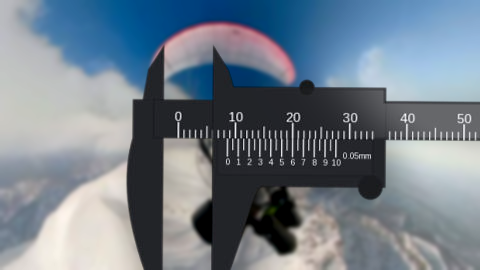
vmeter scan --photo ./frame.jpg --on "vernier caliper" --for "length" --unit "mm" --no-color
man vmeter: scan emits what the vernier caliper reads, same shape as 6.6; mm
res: 8.6; mm
